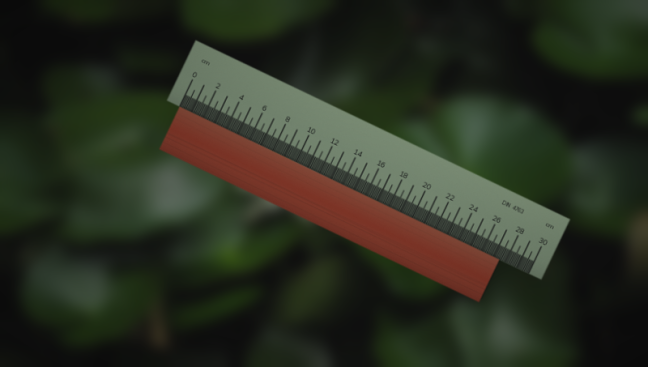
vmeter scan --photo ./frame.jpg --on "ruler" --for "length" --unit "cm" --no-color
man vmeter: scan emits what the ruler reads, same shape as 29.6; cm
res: 27.5; cm
